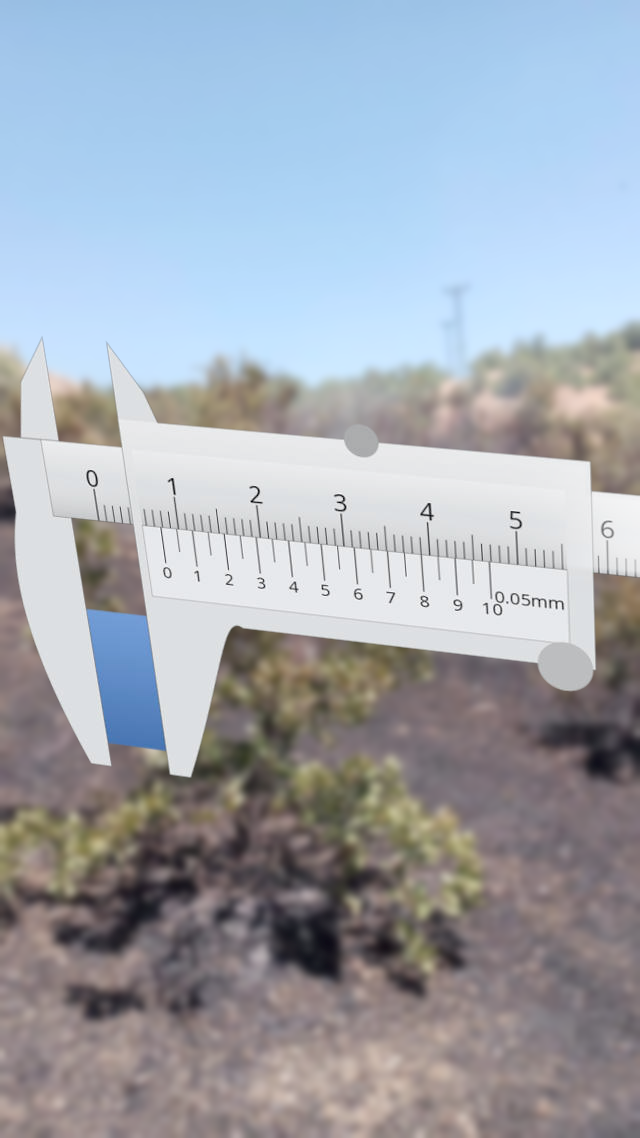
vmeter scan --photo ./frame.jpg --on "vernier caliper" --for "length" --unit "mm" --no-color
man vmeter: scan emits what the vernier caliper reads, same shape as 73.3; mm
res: 7.8; mm
